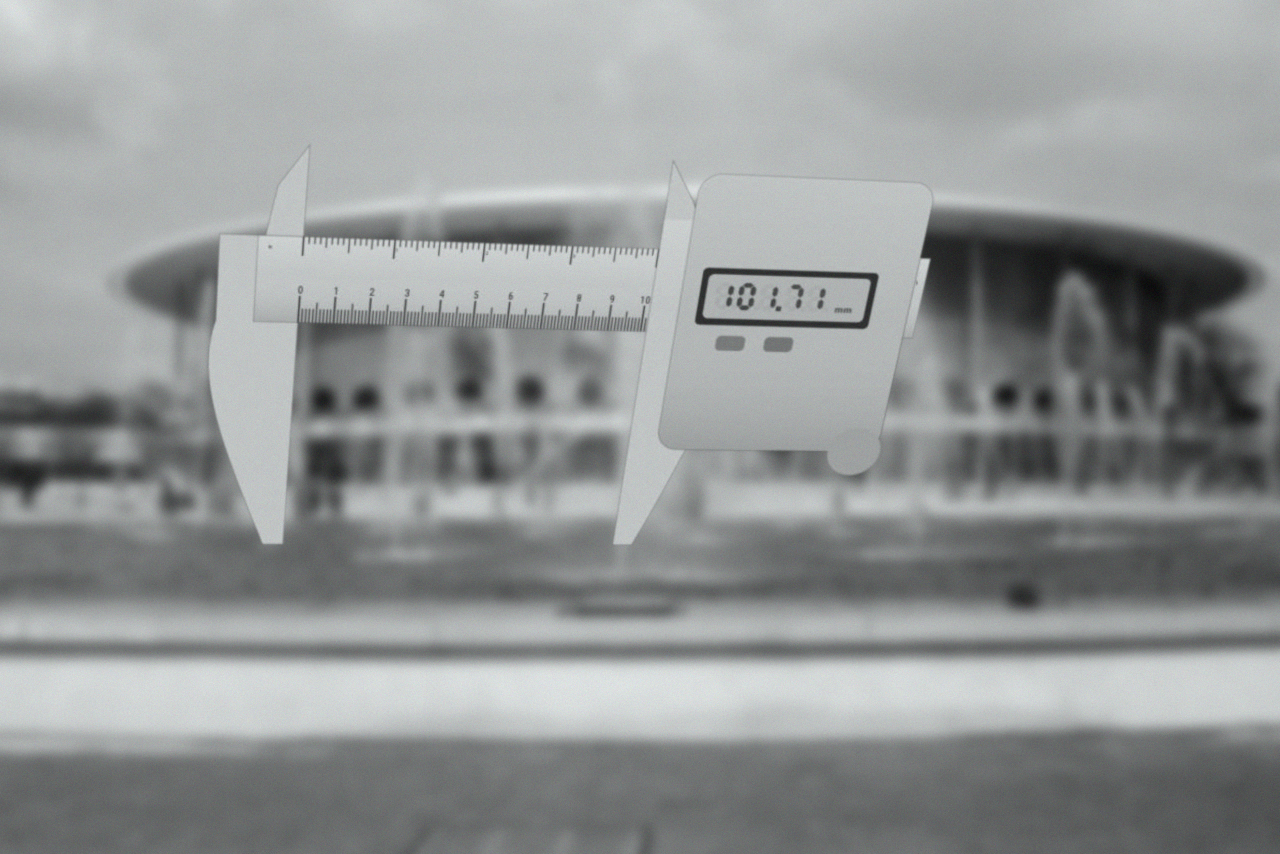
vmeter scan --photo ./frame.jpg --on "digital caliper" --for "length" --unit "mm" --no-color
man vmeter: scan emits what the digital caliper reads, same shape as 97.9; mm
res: 101.71; mm
